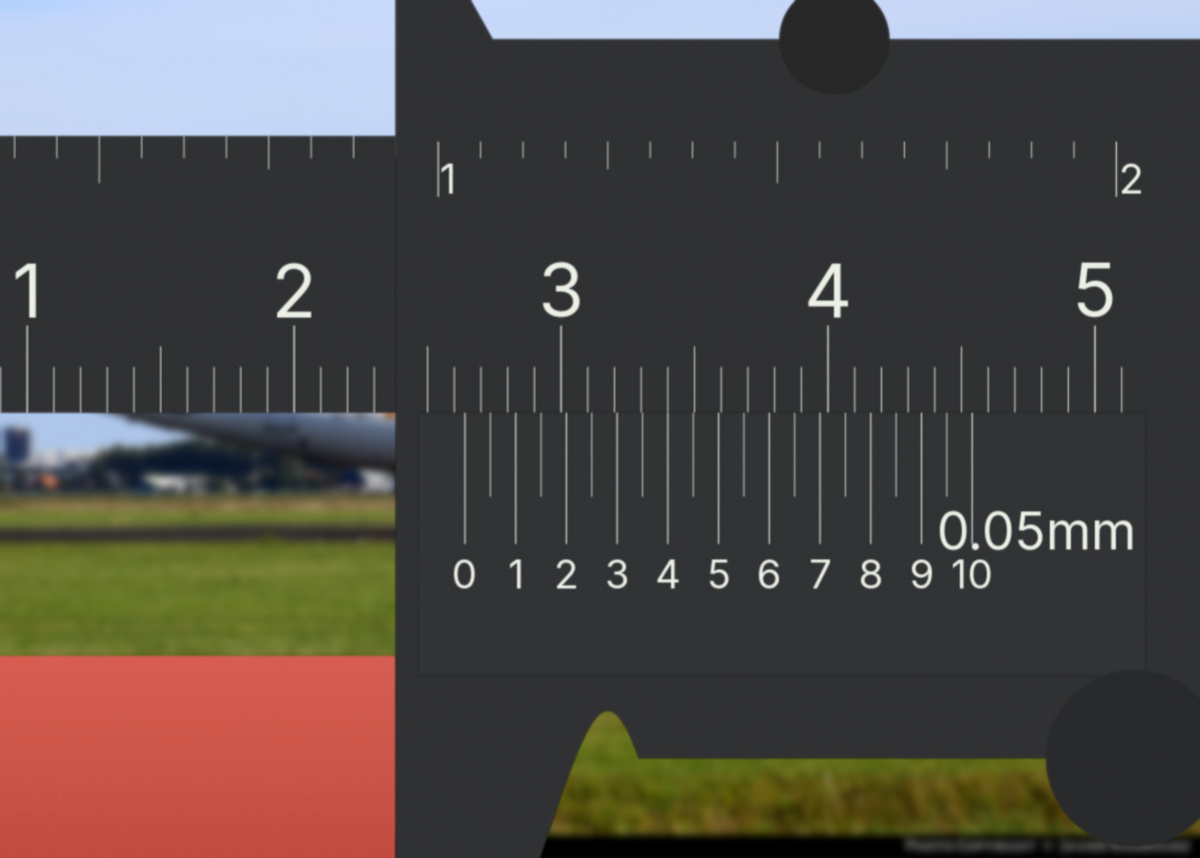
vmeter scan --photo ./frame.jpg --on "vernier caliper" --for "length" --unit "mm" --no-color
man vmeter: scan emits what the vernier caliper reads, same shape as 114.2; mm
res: 26.4; mm
